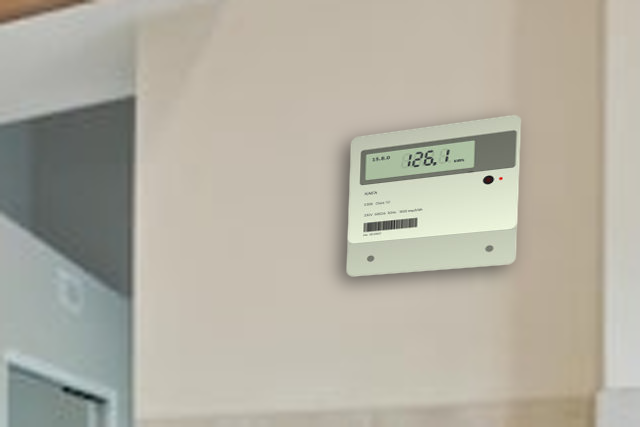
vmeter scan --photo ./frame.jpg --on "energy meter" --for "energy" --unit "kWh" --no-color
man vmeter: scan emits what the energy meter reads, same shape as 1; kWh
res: 126.1; kWh
